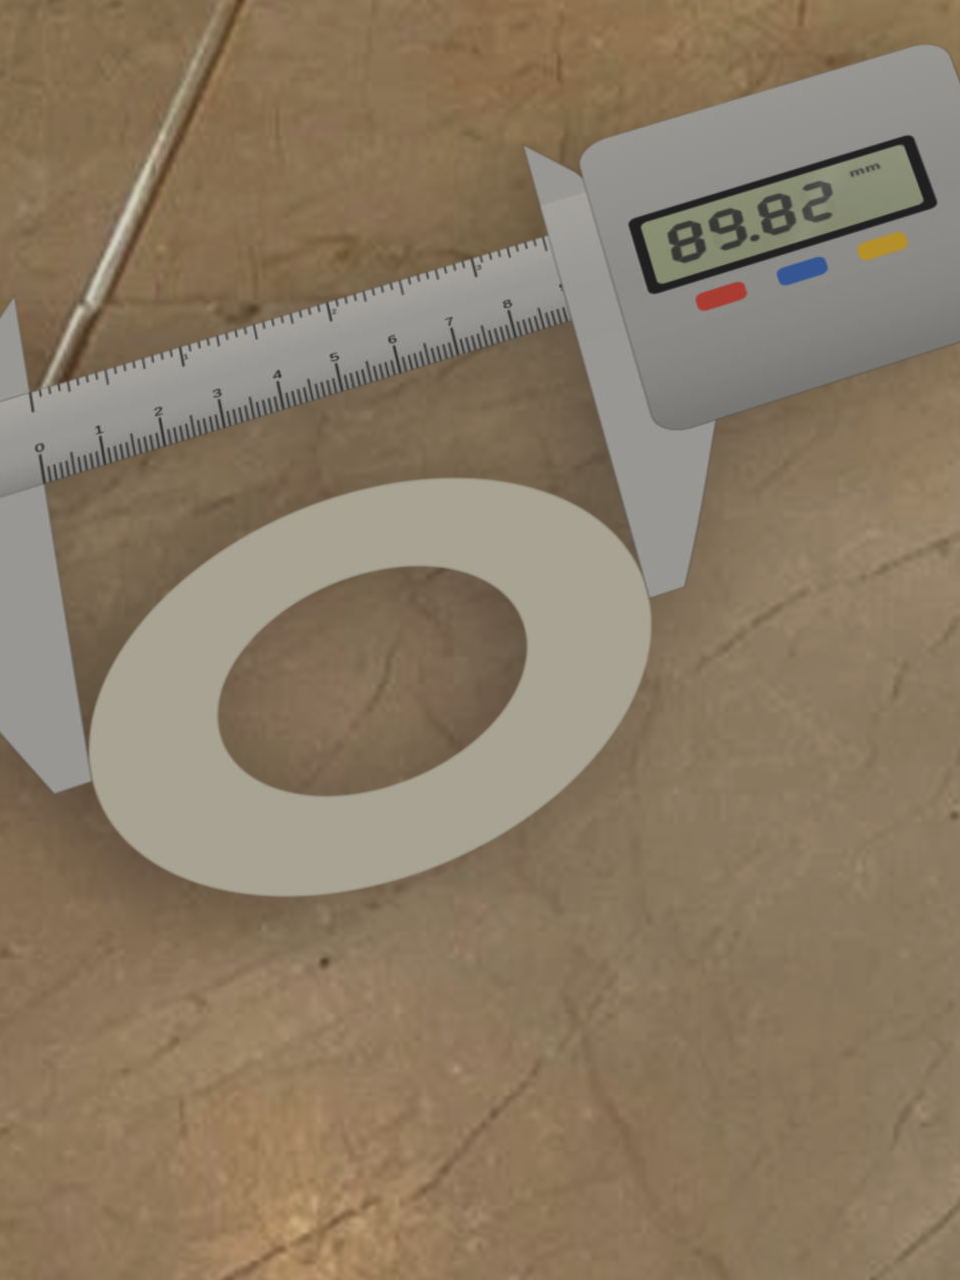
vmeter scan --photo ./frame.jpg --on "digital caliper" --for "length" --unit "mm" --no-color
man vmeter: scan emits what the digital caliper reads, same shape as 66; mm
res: 89.82; mm
